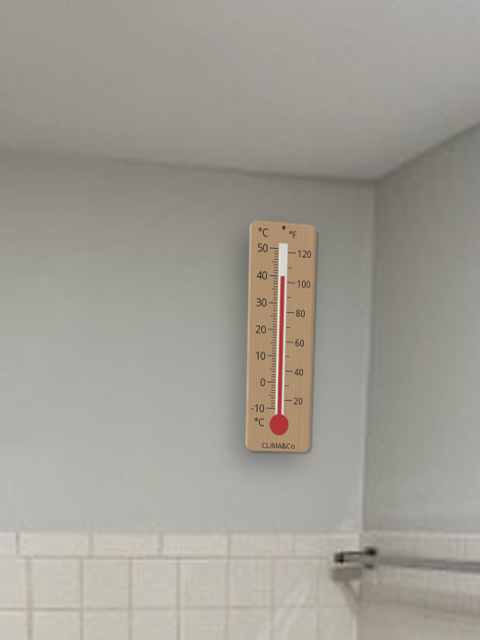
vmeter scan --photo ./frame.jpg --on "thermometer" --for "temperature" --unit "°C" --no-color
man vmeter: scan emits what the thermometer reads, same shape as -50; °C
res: 40; °C
